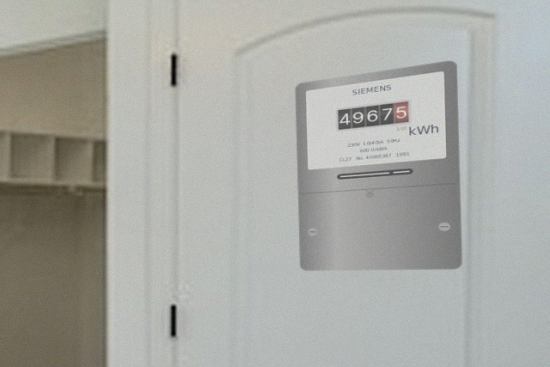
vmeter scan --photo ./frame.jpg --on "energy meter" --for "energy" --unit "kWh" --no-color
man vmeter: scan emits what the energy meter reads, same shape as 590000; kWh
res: 4967.5; kWh
